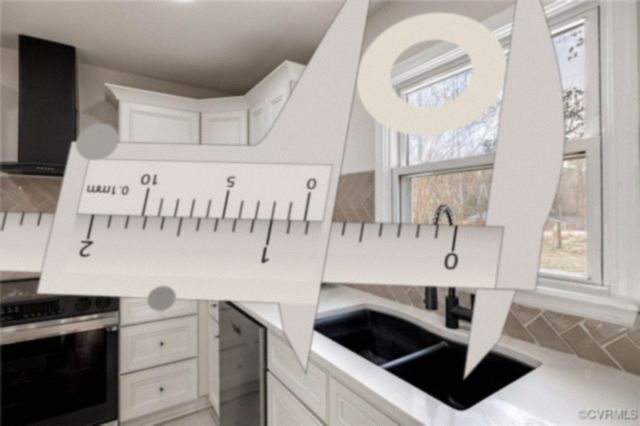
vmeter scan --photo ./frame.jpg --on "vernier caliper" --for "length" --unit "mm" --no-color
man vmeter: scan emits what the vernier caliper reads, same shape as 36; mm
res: 8.2; mm
